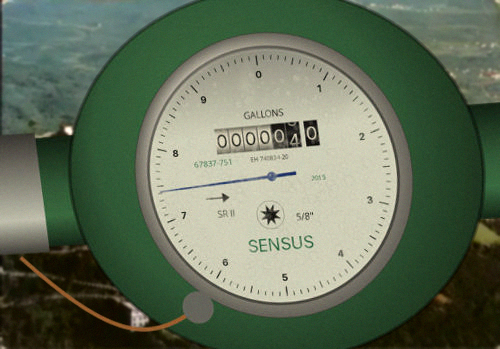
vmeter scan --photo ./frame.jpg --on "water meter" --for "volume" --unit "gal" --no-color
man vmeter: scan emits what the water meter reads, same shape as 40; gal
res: 37.4; gal
